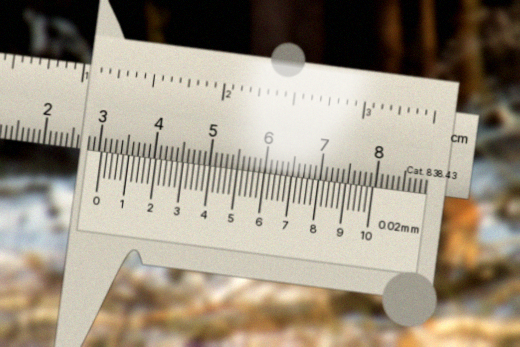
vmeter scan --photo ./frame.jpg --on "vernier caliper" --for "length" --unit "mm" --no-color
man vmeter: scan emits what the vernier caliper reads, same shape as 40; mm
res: 30.5; mm
